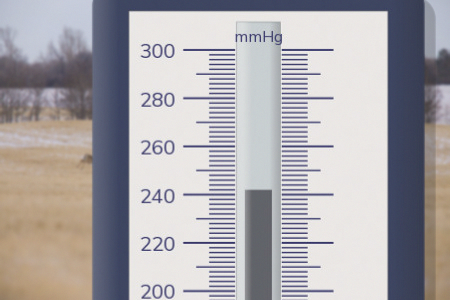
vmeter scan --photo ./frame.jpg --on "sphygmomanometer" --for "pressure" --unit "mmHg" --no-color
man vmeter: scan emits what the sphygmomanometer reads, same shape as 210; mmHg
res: 242; mmHg
